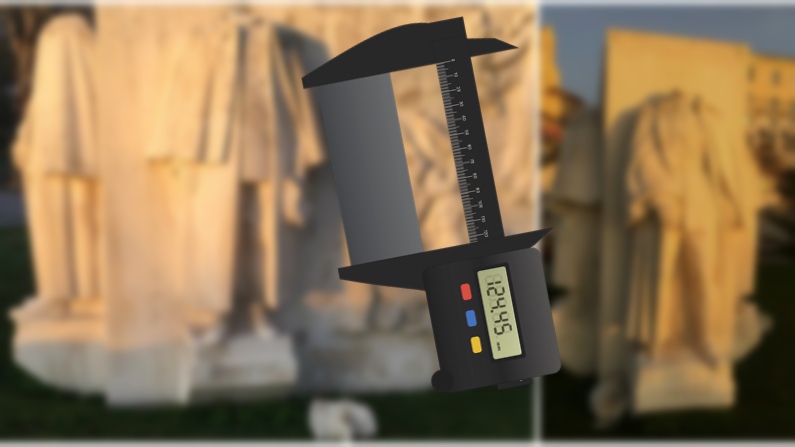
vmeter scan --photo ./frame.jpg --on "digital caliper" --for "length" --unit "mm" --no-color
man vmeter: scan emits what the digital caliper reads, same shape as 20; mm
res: 124.45; mm
